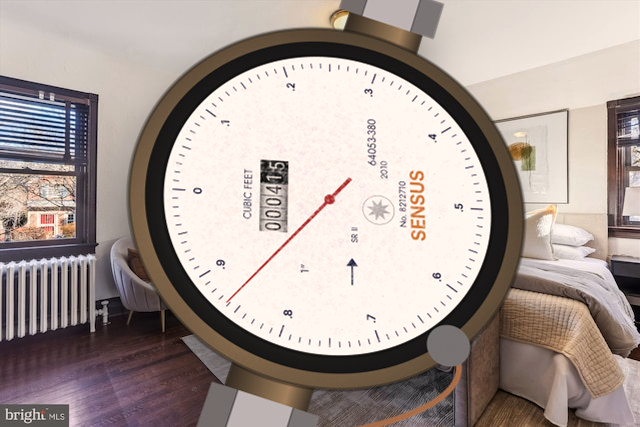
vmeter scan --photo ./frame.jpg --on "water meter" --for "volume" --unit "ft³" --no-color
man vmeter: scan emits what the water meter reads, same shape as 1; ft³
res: 414.86; ft³
